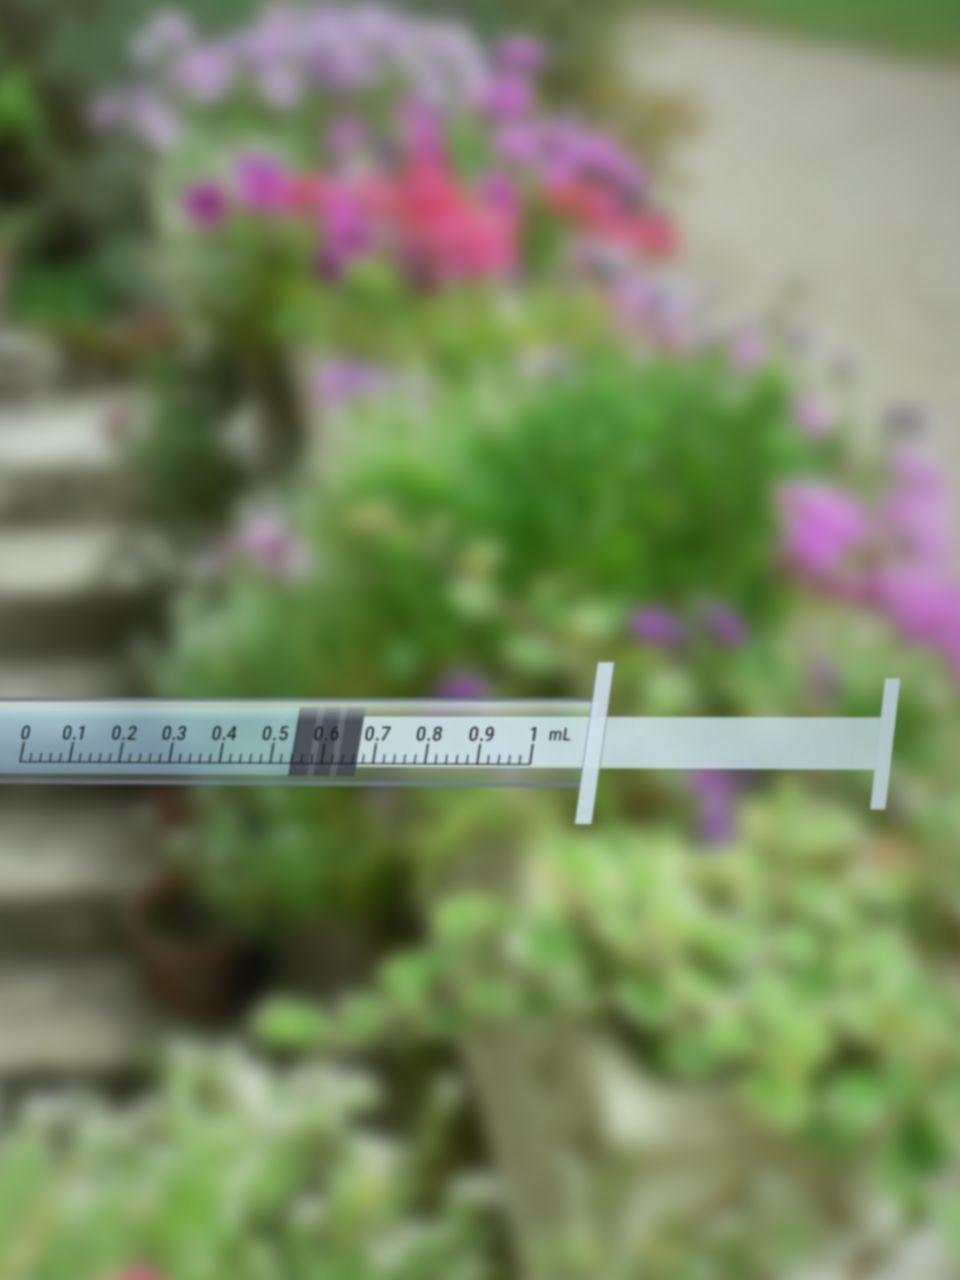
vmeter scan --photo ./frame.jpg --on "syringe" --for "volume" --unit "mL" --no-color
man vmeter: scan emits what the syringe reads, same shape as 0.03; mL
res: 0.54; mL
